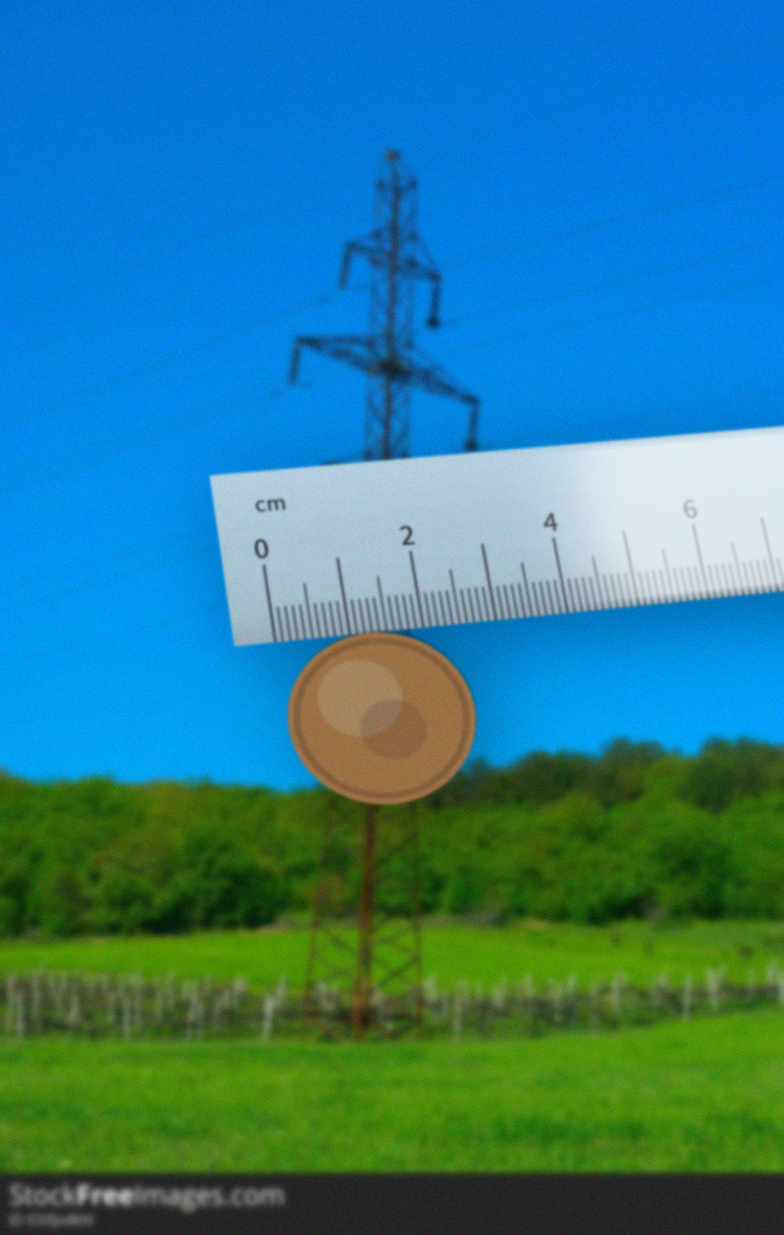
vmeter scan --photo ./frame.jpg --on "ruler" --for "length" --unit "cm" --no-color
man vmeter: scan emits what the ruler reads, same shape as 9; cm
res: 2.5; cm
